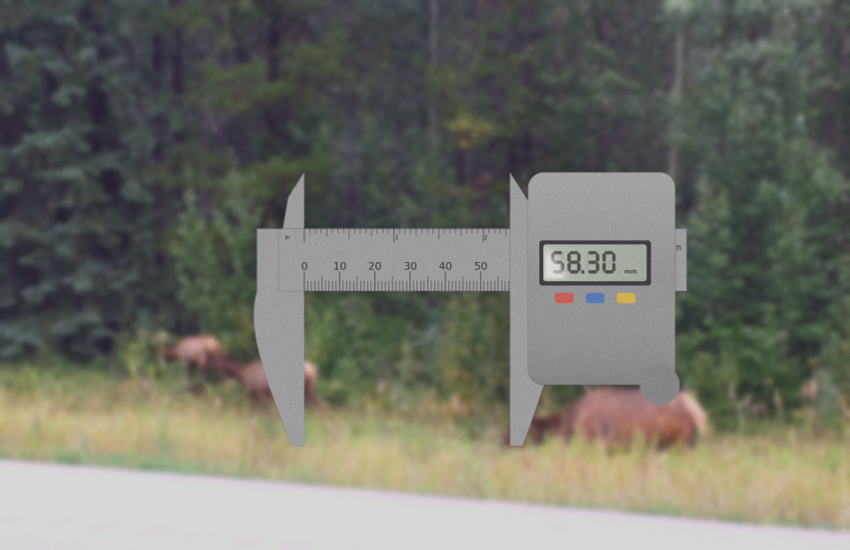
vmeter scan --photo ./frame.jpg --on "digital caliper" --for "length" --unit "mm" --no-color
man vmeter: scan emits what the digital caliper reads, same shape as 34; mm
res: 58.30; mm
